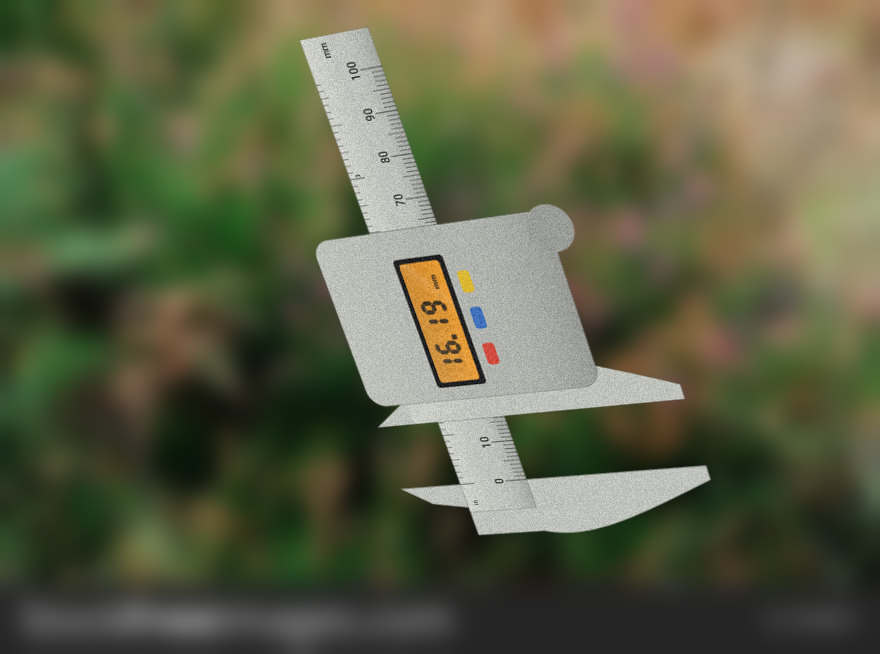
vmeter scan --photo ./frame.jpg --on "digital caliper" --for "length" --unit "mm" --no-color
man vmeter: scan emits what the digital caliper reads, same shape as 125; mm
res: 16.19; mm
